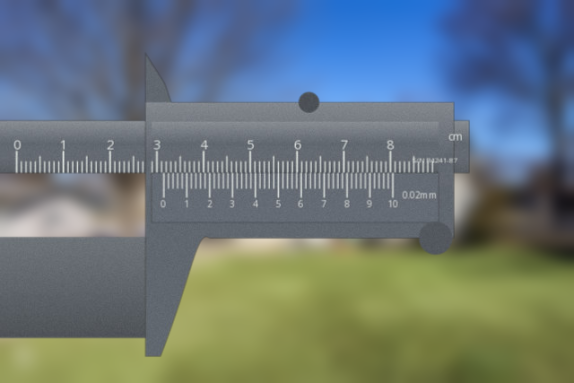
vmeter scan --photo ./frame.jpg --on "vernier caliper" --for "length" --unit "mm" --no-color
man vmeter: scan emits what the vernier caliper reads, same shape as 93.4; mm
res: 31.5; mm
